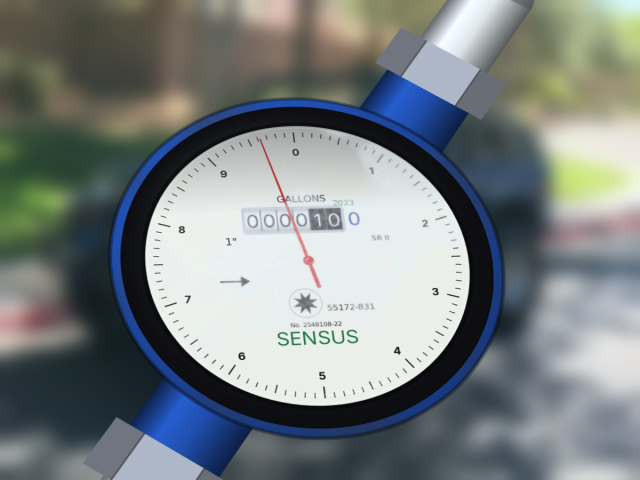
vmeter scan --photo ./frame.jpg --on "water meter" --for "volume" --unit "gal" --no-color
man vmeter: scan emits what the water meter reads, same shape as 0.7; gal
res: 99.6; gal
